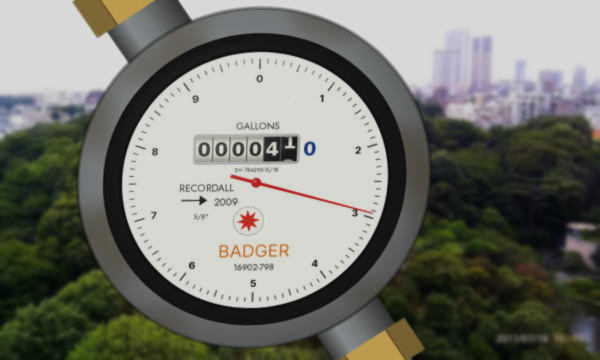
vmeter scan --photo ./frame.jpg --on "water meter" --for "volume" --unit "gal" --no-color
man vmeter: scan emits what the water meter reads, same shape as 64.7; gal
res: 412.9; gal
